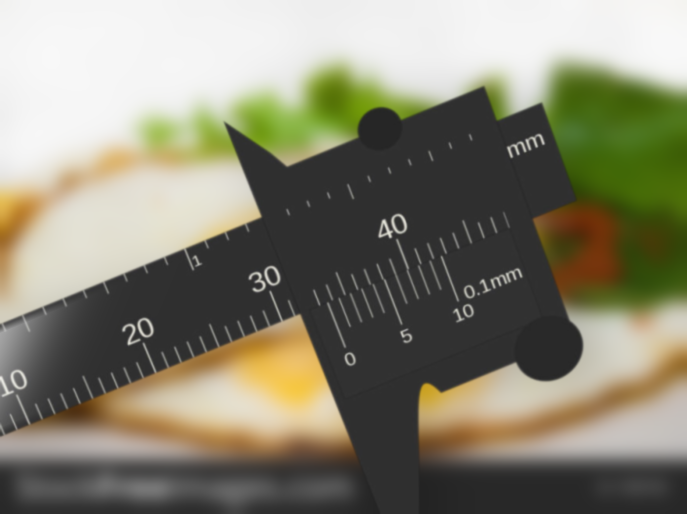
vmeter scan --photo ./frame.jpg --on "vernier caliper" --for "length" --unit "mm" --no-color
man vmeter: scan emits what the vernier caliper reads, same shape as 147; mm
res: 33.6; mm
